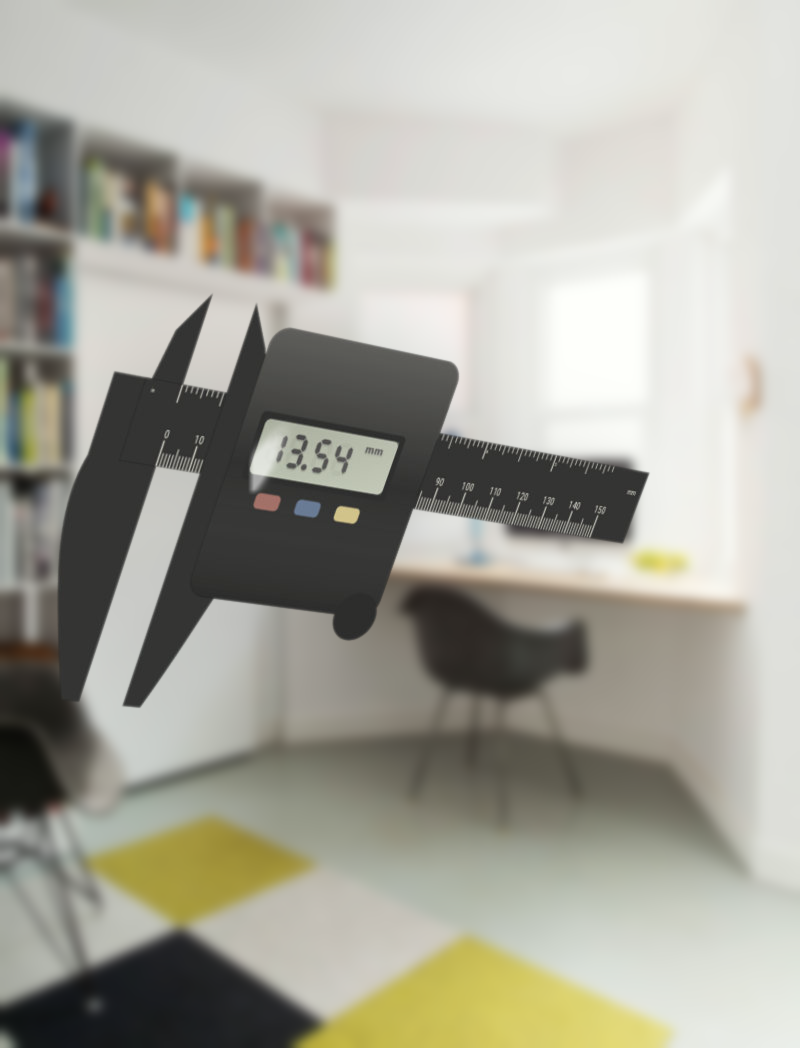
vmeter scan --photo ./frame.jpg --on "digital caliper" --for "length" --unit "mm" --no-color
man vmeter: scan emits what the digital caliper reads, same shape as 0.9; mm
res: 13.54; mm
